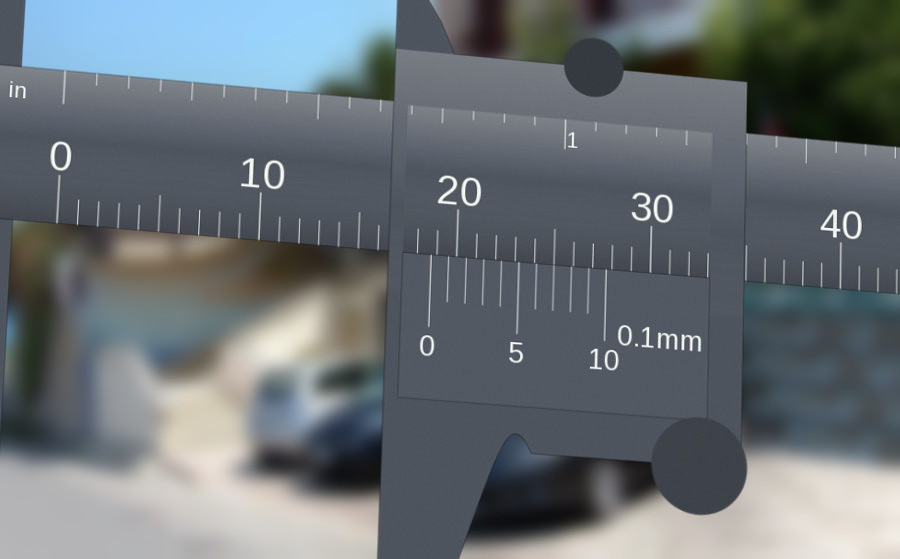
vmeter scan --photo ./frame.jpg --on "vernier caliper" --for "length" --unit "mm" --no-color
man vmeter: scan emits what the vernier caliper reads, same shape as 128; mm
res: 18.7; mm
